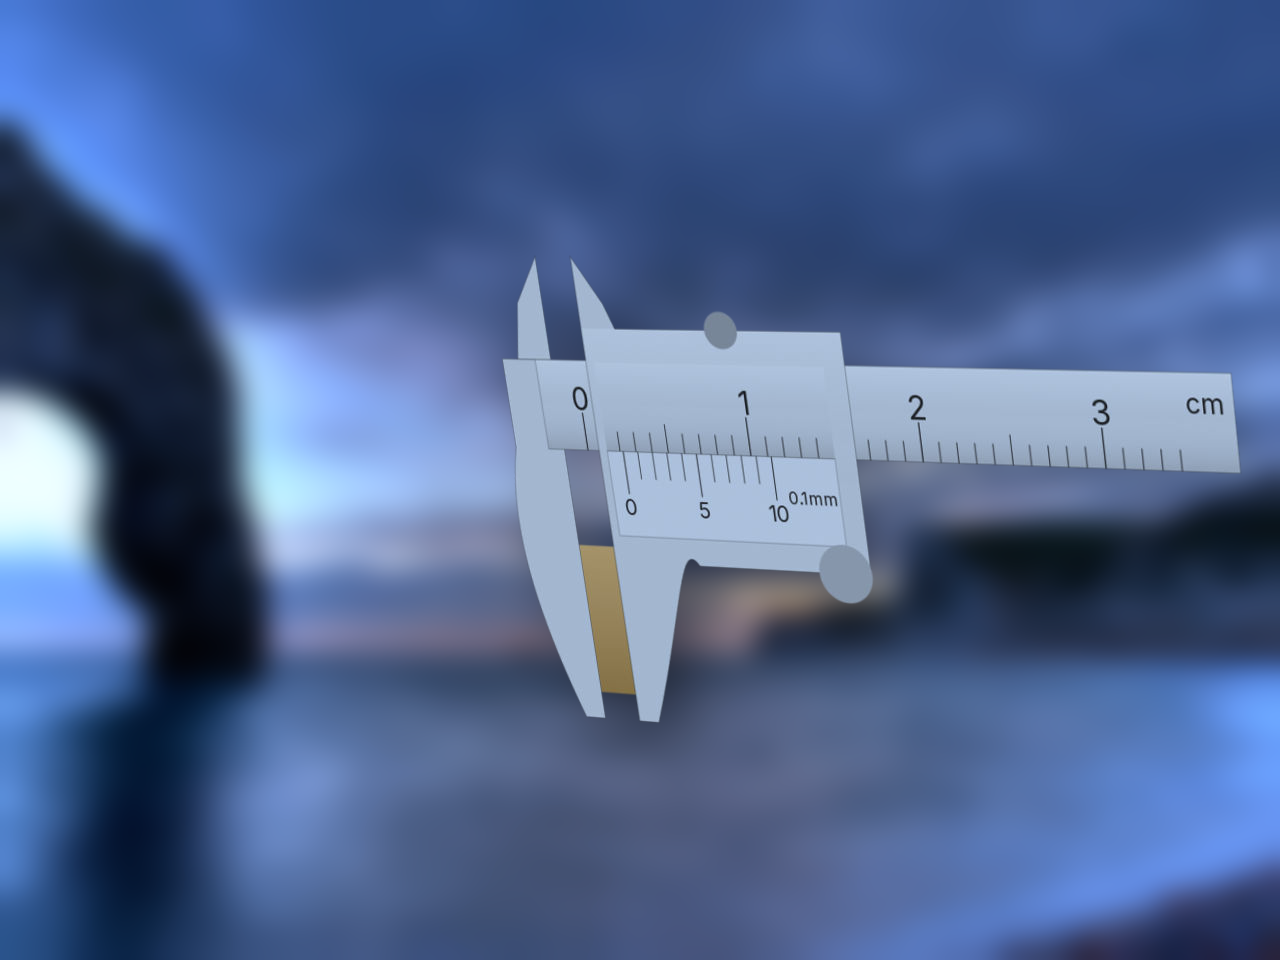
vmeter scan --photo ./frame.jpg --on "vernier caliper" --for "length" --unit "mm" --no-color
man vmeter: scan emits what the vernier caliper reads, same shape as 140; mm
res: 2.2; mm
